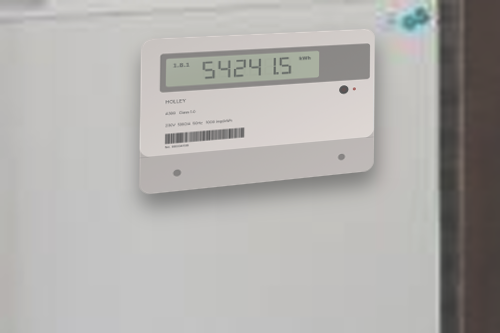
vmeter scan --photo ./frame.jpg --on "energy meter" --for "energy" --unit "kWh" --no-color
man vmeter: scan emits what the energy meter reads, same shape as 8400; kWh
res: 54241.5; kWh
